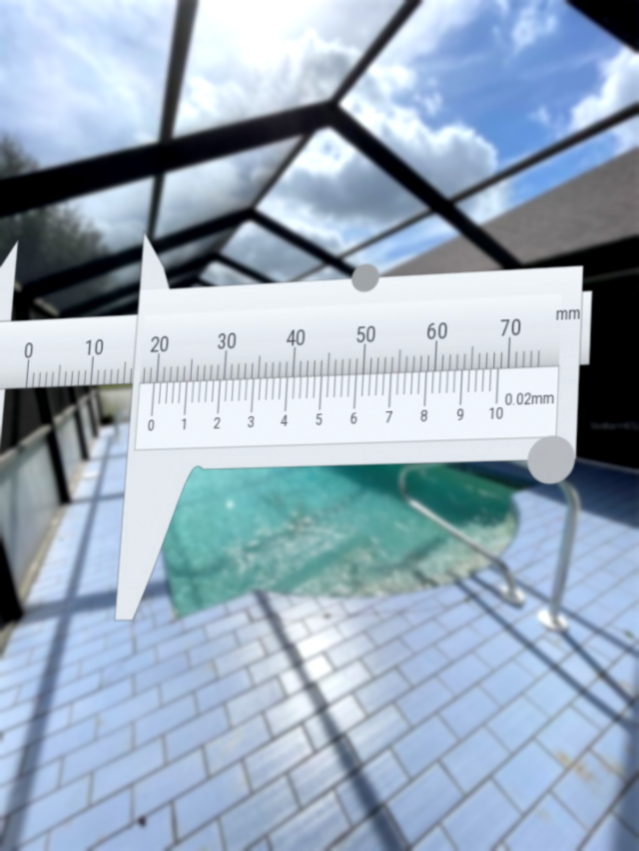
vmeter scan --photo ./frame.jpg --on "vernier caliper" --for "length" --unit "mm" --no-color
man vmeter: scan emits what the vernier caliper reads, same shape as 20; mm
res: 19.6; mm
